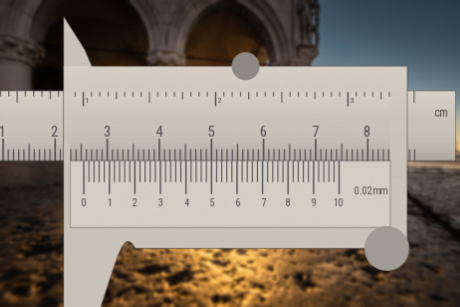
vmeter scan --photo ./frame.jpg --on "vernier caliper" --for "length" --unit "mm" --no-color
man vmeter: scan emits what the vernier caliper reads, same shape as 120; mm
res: 25.5; mm
